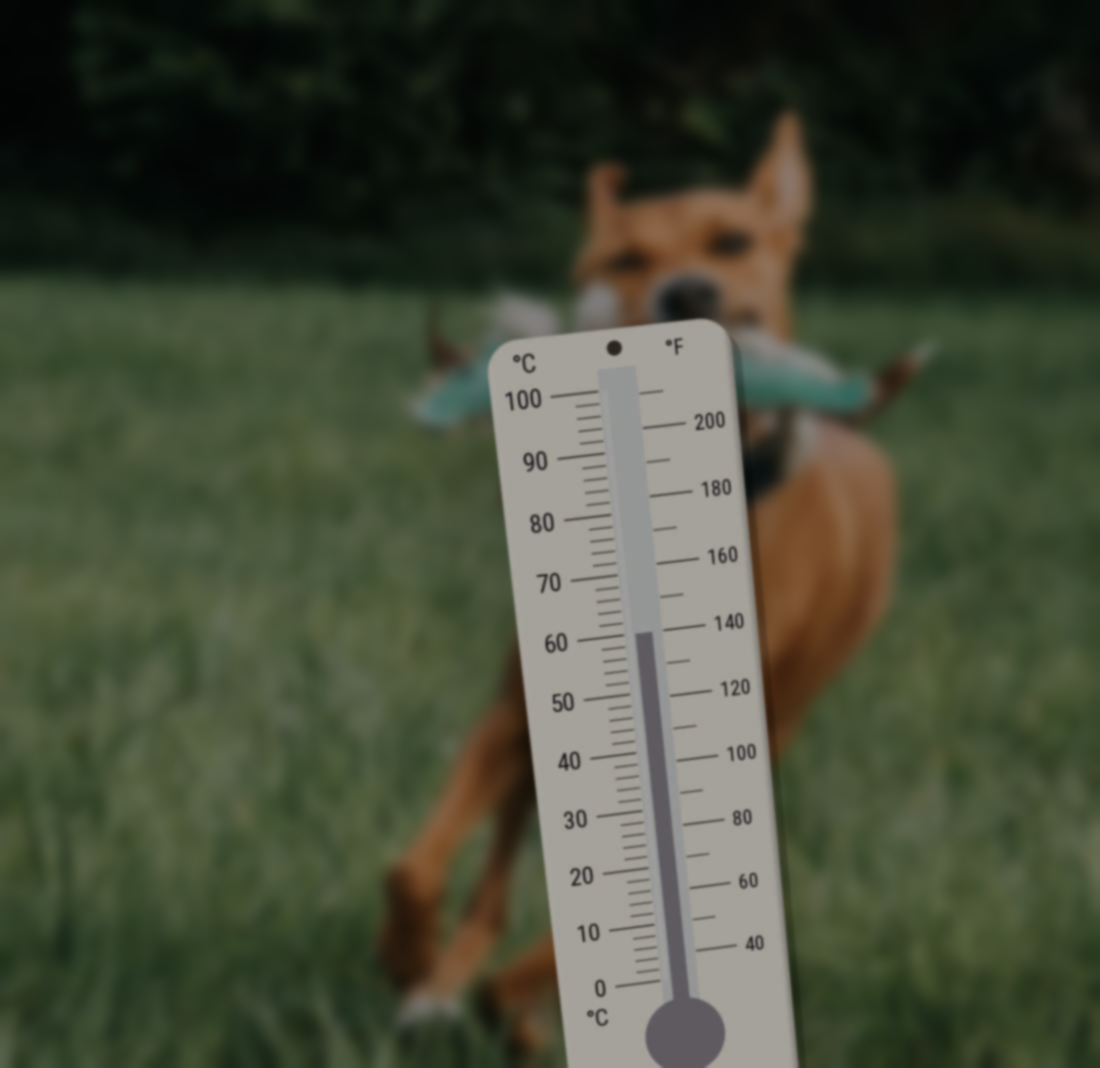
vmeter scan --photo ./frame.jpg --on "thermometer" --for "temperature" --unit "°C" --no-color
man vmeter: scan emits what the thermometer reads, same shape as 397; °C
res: 60; °C
